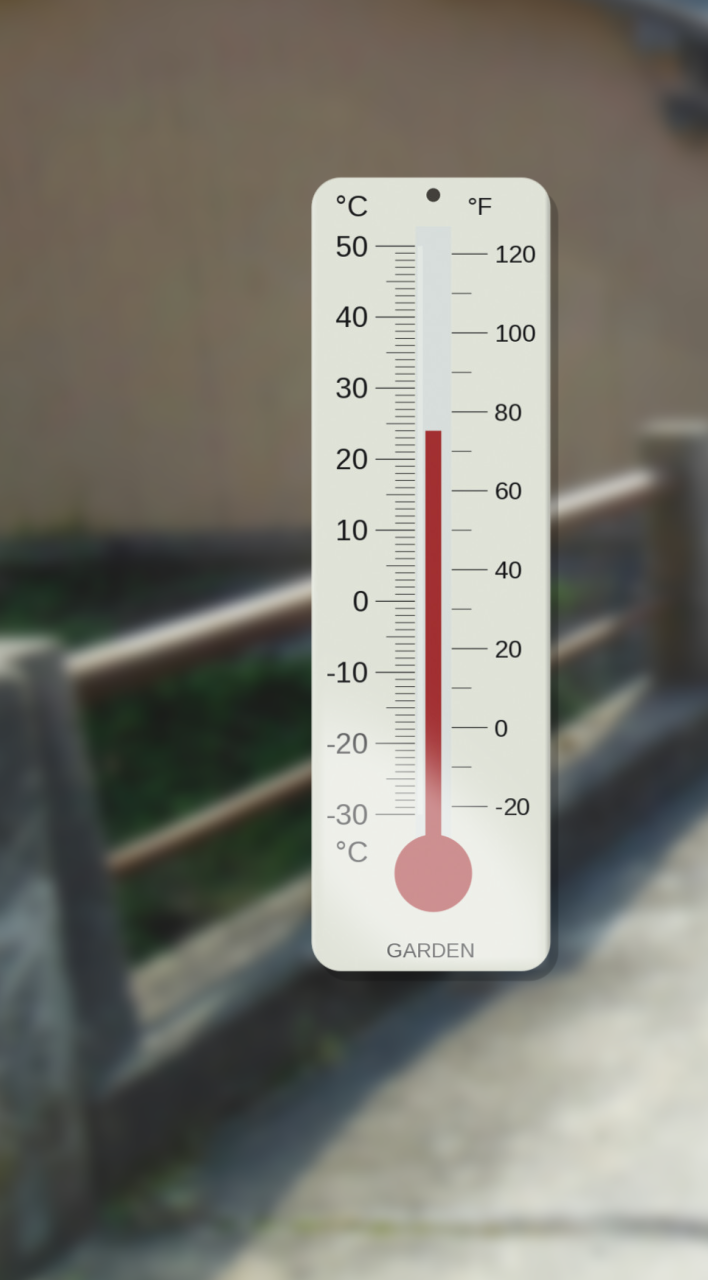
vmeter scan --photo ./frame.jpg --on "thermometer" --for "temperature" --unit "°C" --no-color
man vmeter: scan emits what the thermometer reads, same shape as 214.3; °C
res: 24; °C
